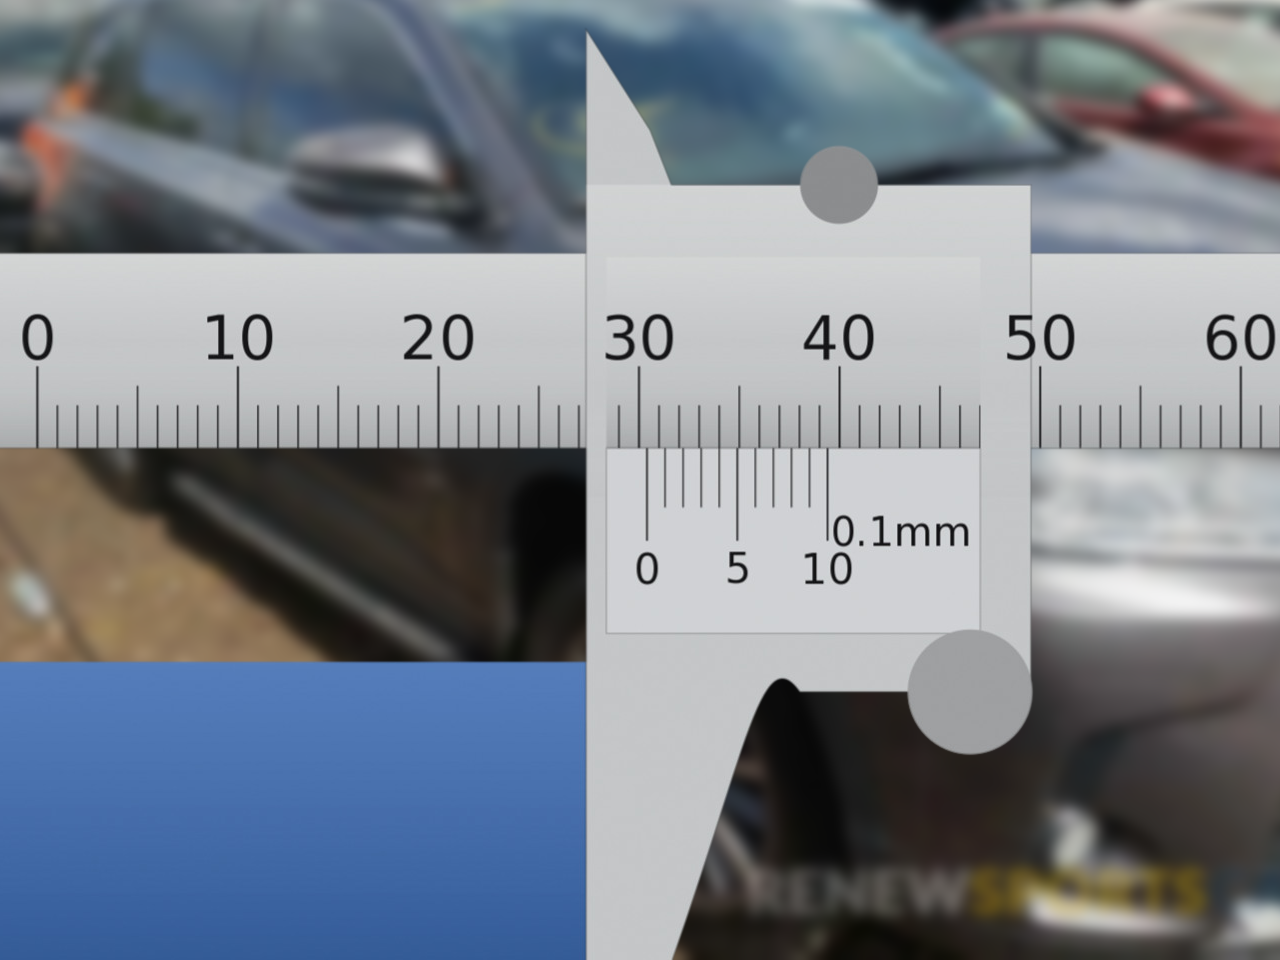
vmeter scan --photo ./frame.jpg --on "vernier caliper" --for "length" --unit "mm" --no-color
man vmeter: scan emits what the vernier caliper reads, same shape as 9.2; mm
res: 30.4; mm
